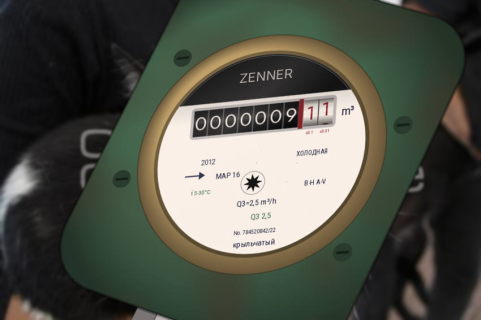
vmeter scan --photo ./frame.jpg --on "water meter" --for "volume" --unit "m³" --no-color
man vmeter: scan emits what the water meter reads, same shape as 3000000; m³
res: 9.11; m³
